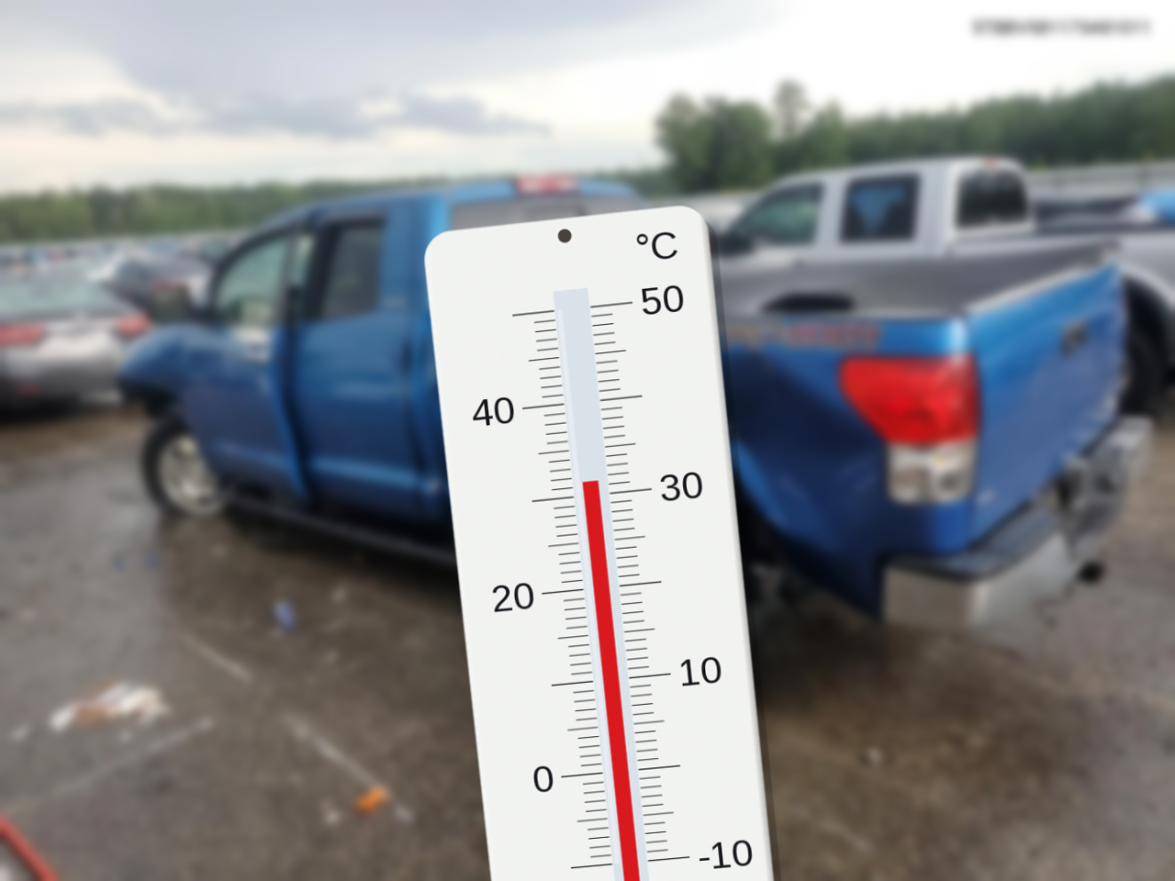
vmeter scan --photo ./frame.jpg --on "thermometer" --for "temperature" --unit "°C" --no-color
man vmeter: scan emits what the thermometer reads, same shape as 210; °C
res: 31.5; °C
